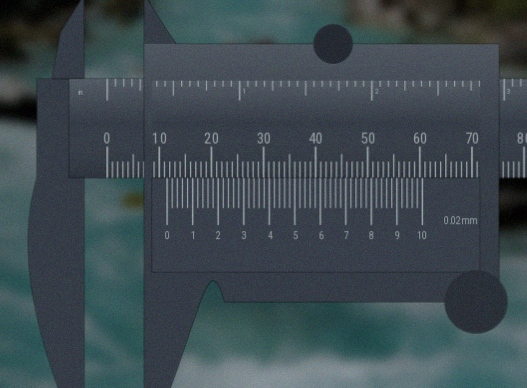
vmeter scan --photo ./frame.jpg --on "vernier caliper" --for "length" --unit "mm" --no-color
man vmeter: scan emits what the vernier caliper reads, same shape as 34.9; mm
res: 11.5; mm
